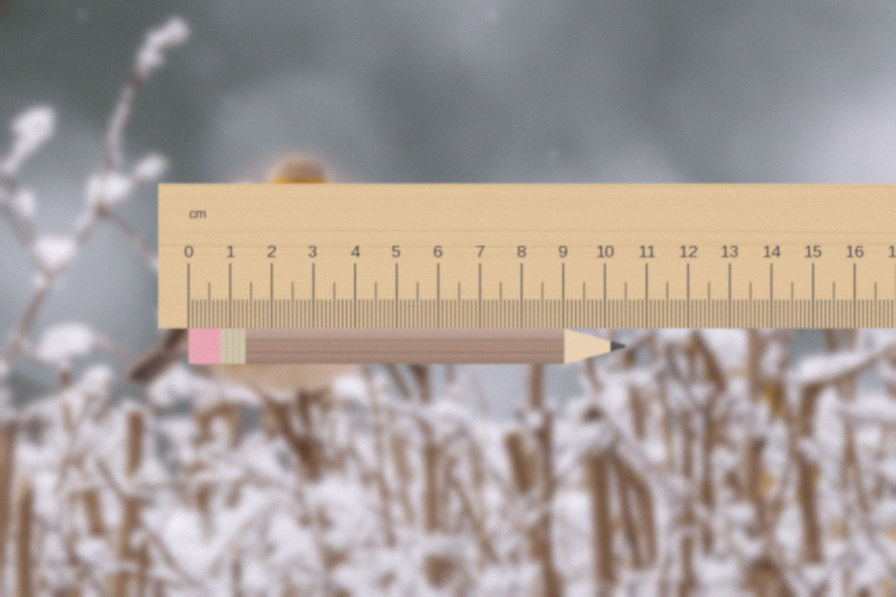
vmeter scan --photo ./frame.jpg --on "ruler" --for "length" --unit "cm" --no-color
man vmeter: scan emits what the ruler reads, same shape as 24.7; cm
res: 10.5; cm
